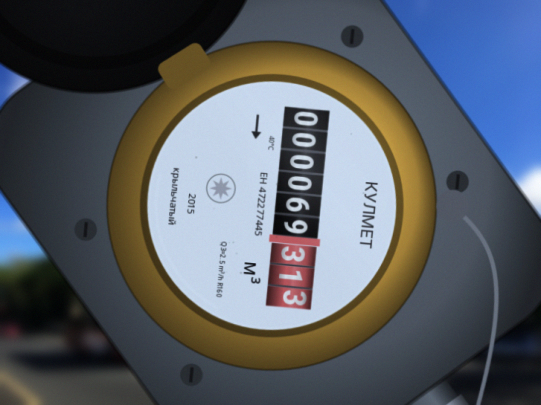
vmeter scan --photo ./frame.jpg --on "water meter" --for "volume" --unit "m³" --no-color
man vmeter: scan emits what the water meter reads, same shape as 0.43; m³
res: 69.313; m³
